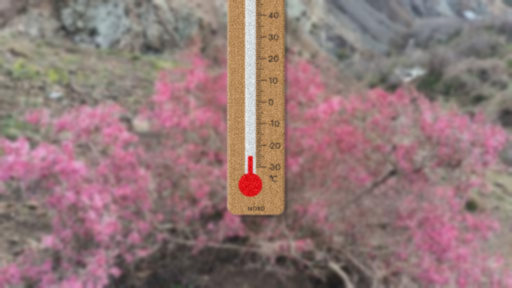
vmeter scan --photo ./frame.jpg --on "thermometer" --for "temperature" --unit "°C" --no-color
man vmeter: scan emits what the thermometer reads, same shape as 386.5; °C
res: -25; °C
